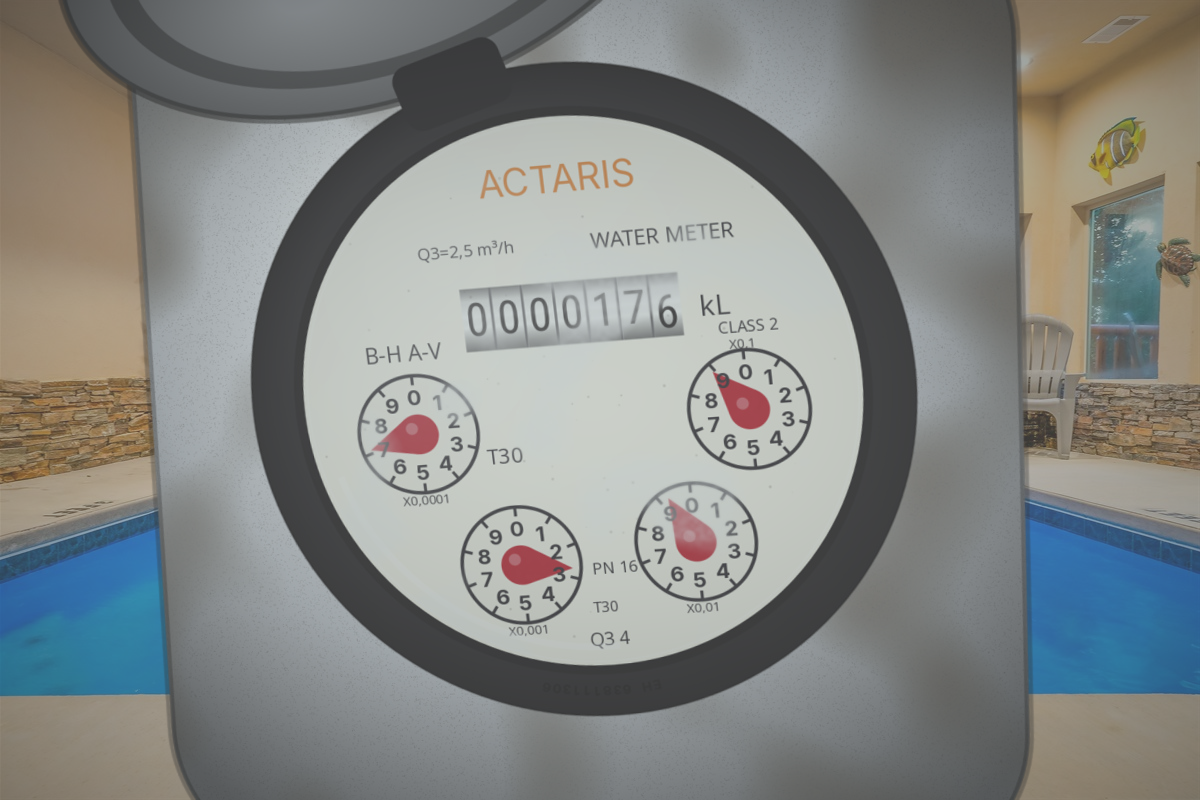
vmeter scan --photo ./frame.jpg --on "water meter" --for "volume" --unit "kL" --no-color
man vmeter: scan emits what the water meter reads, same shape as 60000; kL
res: 175.8927; kL
